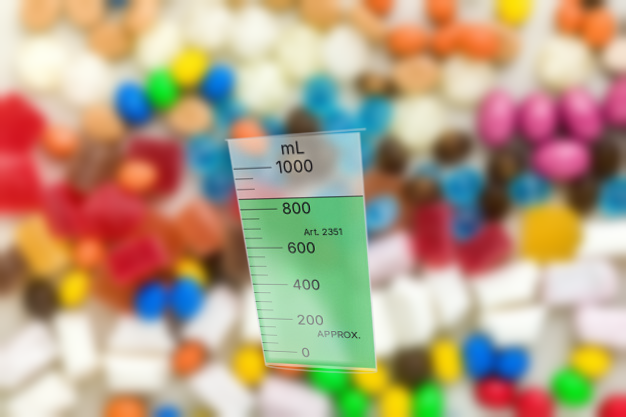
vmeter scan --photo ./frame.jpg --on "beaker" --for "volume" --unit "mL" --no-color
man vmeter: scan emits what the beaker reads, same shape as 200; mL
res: 850; mL
